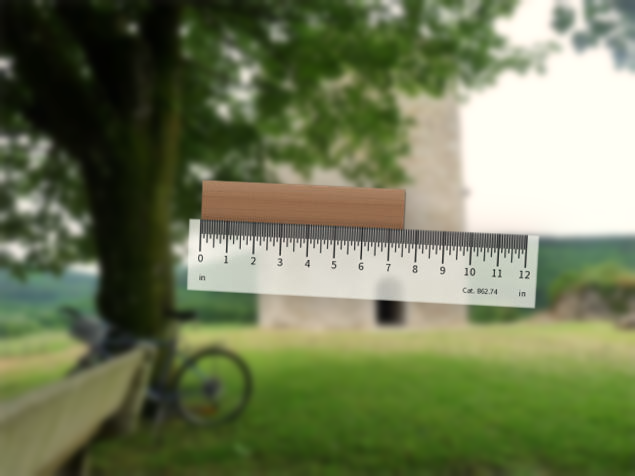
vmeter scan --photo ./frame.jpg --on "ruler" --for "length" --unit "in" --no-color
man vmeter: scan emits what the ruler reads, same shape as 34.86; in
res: 7.5; in
